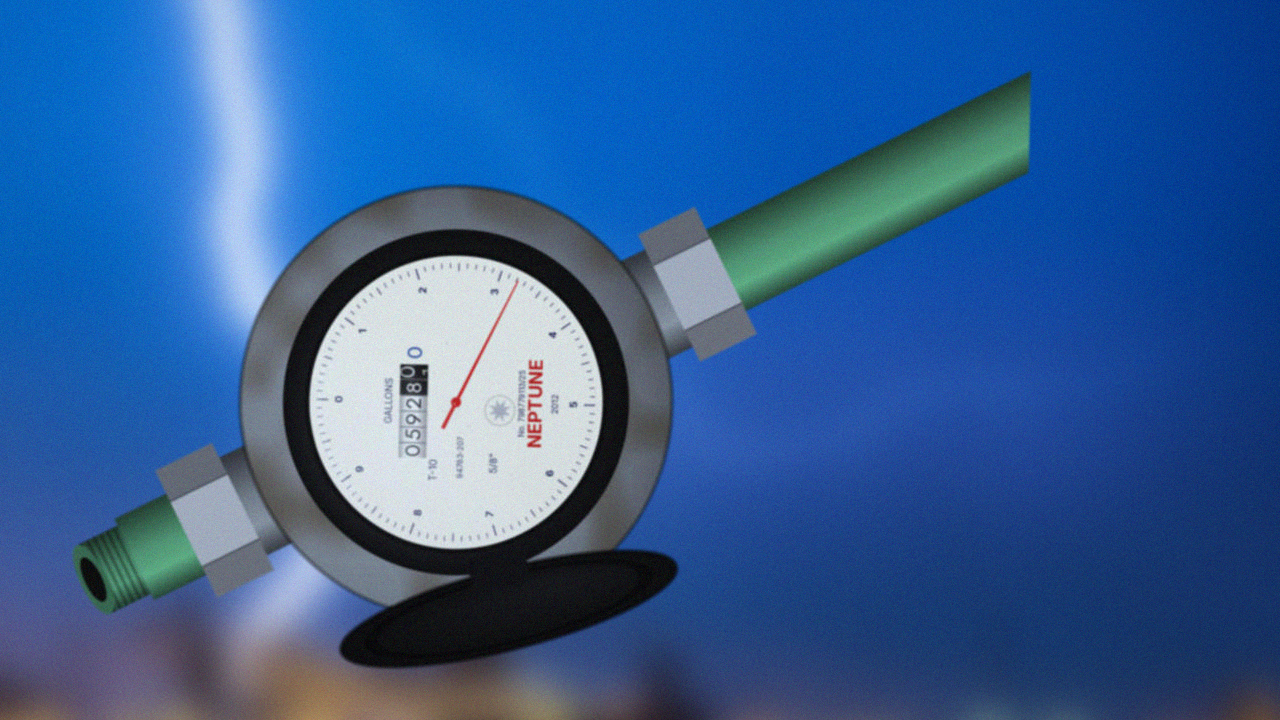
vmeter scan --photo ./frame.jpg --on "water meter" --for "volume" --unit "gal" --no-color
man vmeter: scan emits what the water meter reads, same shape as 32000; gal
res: 592803.2; gal
